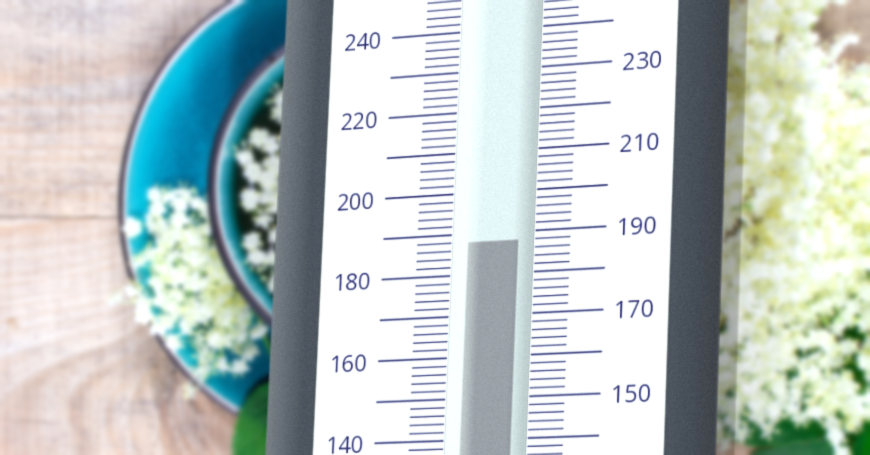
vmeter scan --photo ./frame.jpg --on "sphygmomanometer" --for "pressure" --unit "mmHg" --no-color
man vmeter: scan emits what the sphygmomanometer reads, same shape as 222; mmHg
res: 188; mmHg
